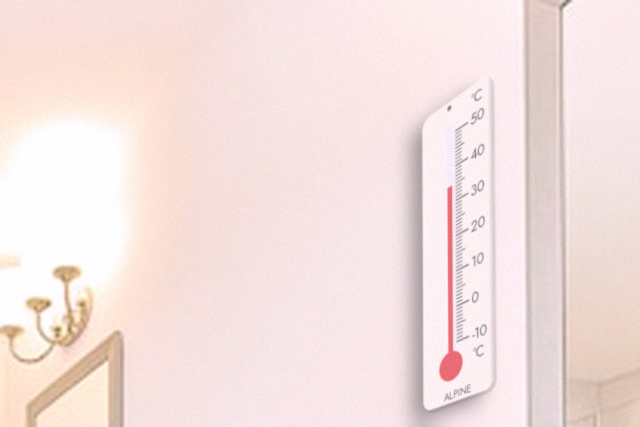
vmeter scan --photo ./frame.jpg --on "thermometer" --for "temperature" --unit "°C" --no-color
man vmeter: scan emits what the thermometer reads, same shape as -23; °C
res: 35; °C
